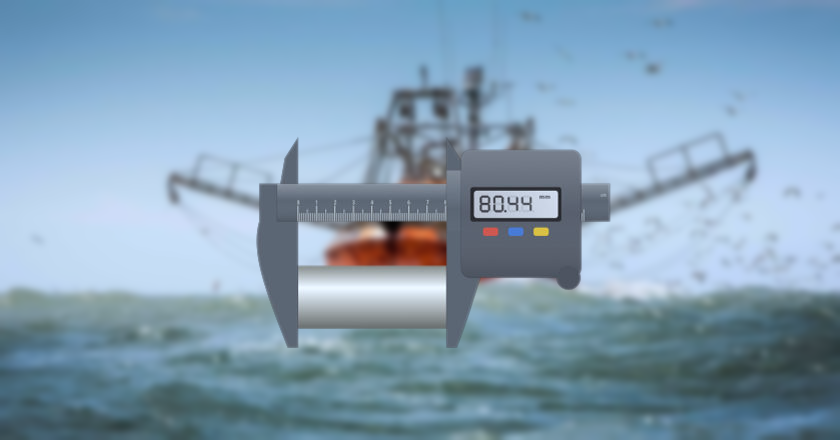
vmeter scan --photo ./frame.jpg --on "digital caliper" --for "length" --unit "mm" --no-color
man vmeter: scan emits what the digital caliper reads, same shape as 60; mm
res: 80.44; mm
